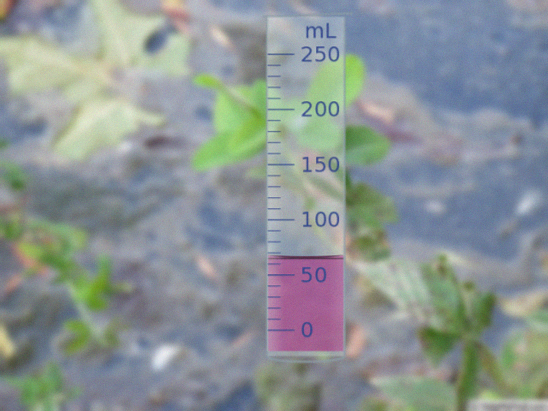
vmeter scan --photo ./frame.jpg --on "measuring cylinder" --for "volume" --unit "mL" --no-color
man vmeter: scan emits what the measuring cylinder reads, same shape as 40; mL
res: 65; mL
